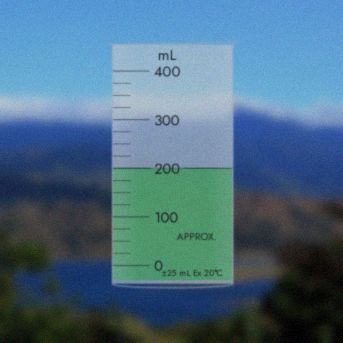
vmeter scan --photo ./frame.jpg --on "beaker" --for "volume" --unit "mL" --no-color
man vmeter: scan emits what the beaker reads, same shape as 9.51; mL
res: 200; mL
